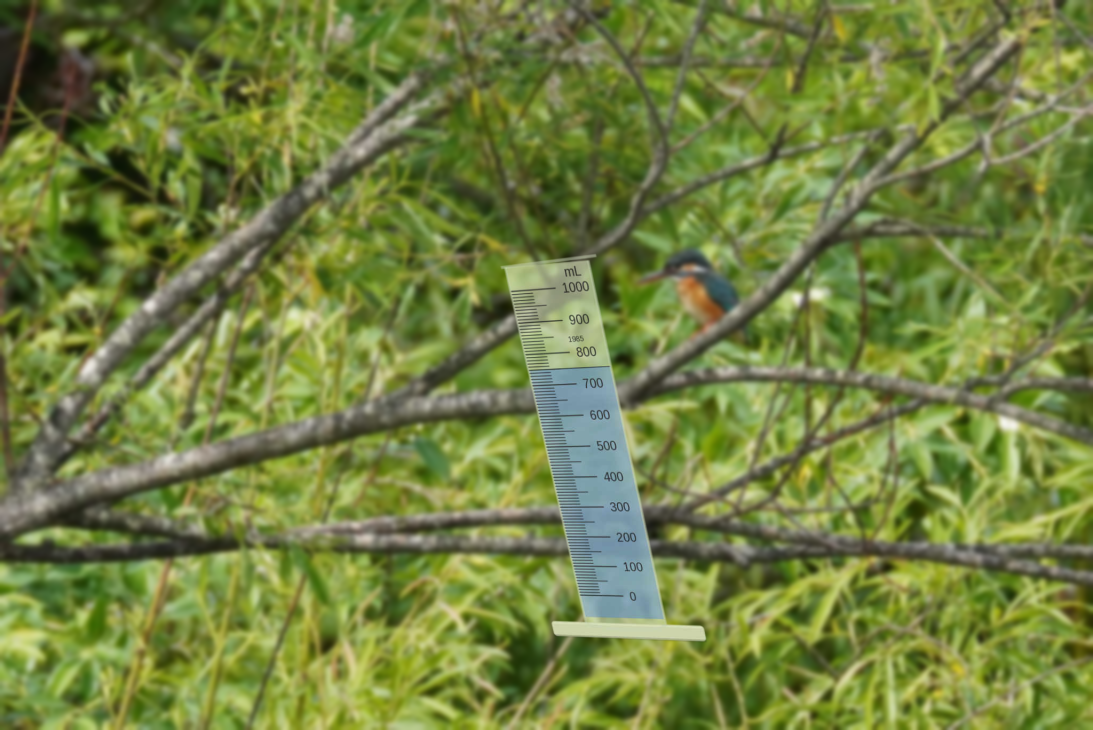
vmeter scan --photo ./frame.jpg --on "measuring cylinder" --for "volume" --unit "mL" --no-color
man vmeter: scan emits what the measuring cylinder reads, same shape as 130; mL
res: 750; mL
